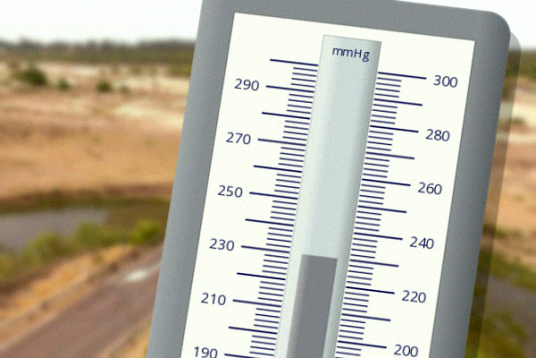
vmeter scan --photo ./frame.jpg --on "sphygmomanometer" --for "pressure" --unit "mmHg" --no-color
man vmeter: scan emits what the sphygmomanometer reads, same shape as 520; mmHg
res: 230; mmHg
